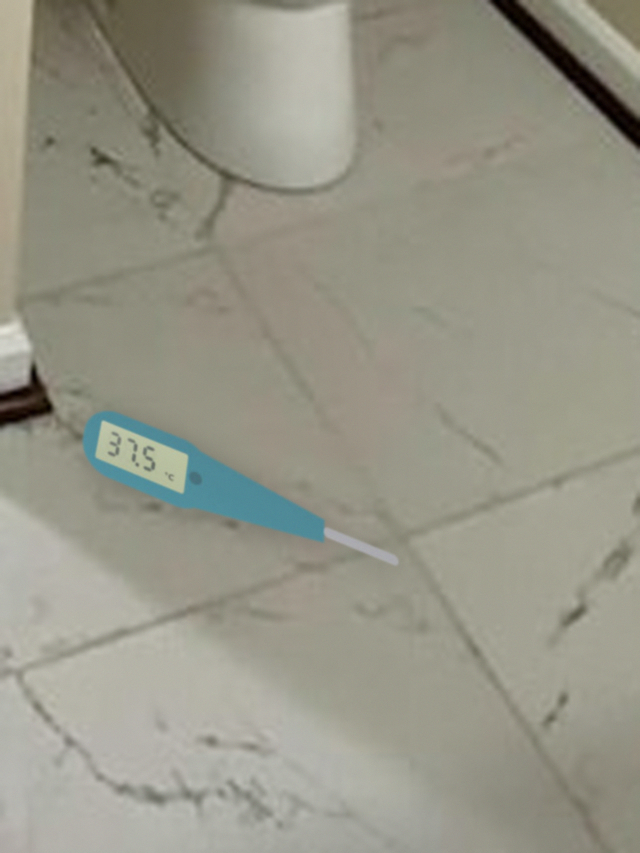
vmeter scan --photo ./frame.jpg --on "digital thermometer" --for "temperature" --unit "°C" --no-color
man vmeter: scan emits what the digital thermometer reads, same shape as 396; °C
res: 37.5; °C
